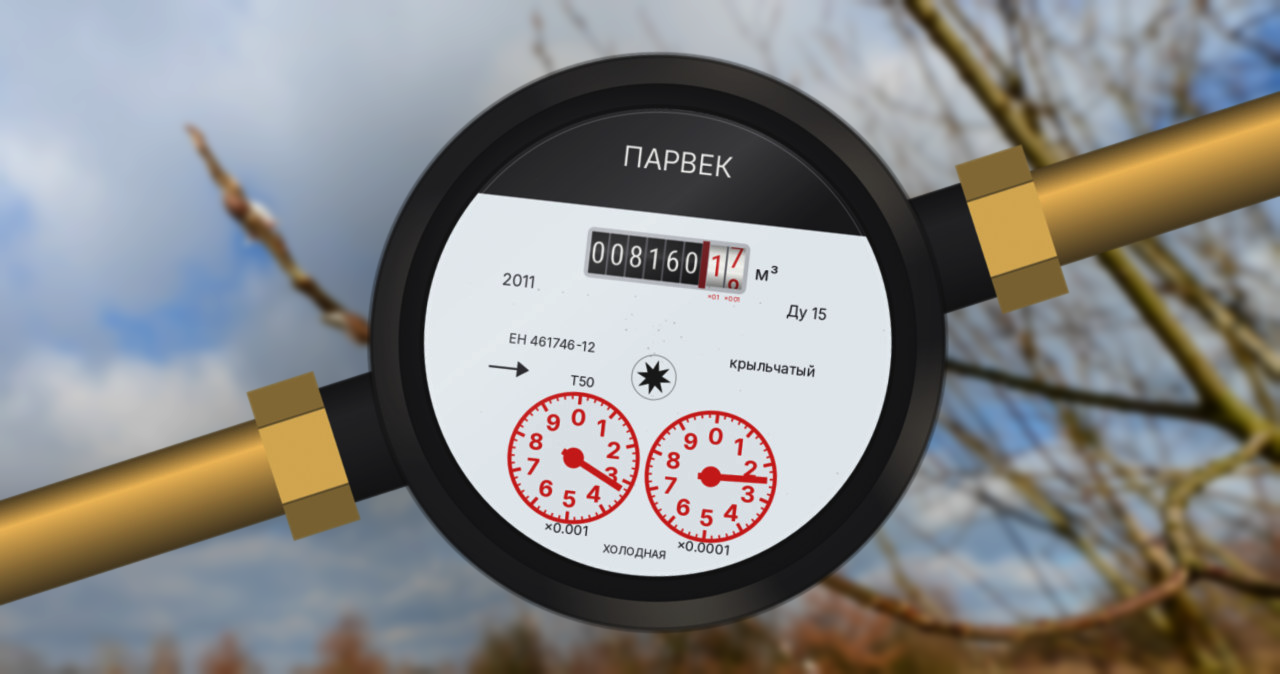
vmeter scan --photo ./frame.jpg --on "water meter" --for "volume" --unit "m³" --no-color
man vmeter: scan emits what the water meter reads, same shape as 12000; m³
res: 8160.1732; m³
